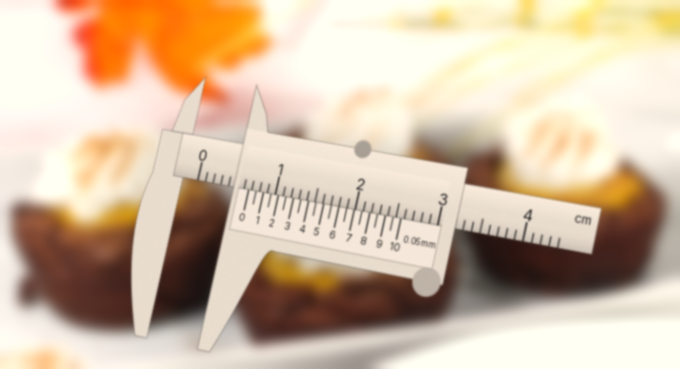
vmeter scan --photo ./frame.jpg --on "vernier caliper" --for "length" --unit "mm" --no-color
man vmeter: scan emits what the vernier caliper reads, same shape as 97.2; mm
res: 6.6; mm
